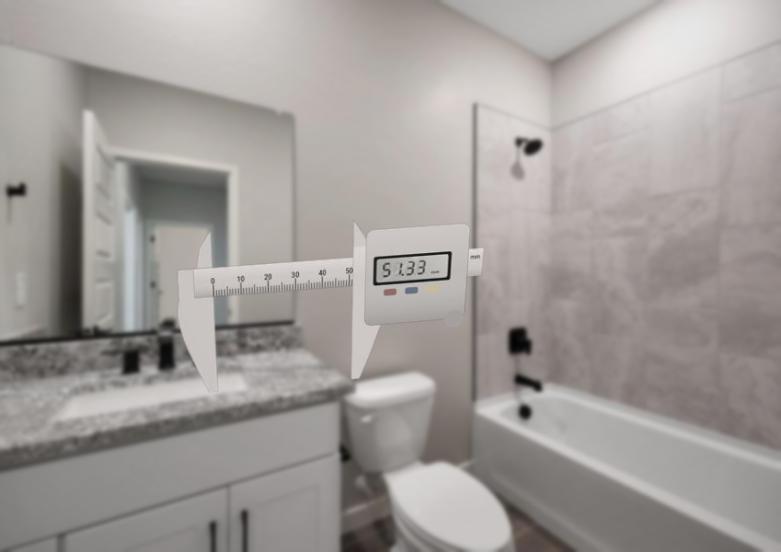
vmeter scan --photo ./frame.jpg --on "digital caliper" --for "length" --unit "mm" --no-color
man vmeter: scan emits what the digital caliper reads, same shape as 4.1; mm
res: 51.33; mm
